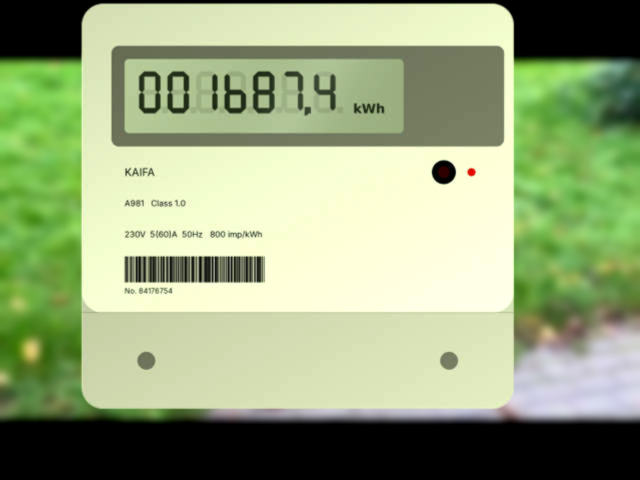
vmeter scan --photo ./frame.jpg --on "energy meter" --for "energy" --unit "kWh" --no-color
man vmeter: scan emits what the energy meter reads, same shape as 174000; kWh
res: 1687.4; kWh
